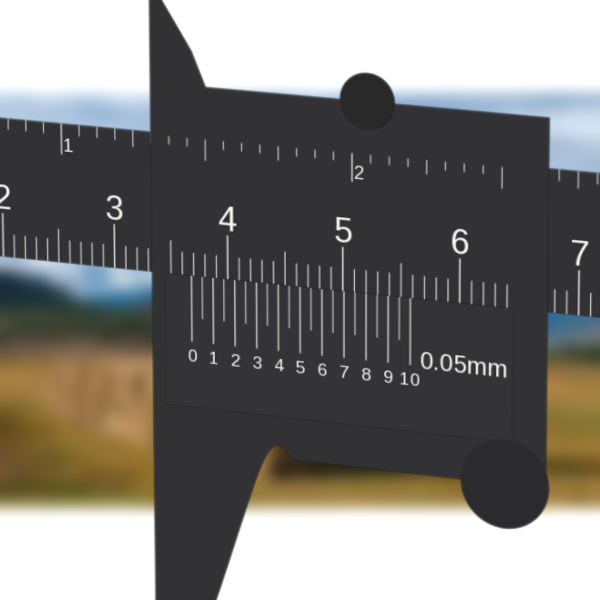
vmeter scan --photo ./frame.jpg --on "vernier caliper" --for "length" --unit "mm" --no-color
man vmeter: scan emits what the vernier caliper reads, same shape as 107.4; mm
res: 36.8; mm
